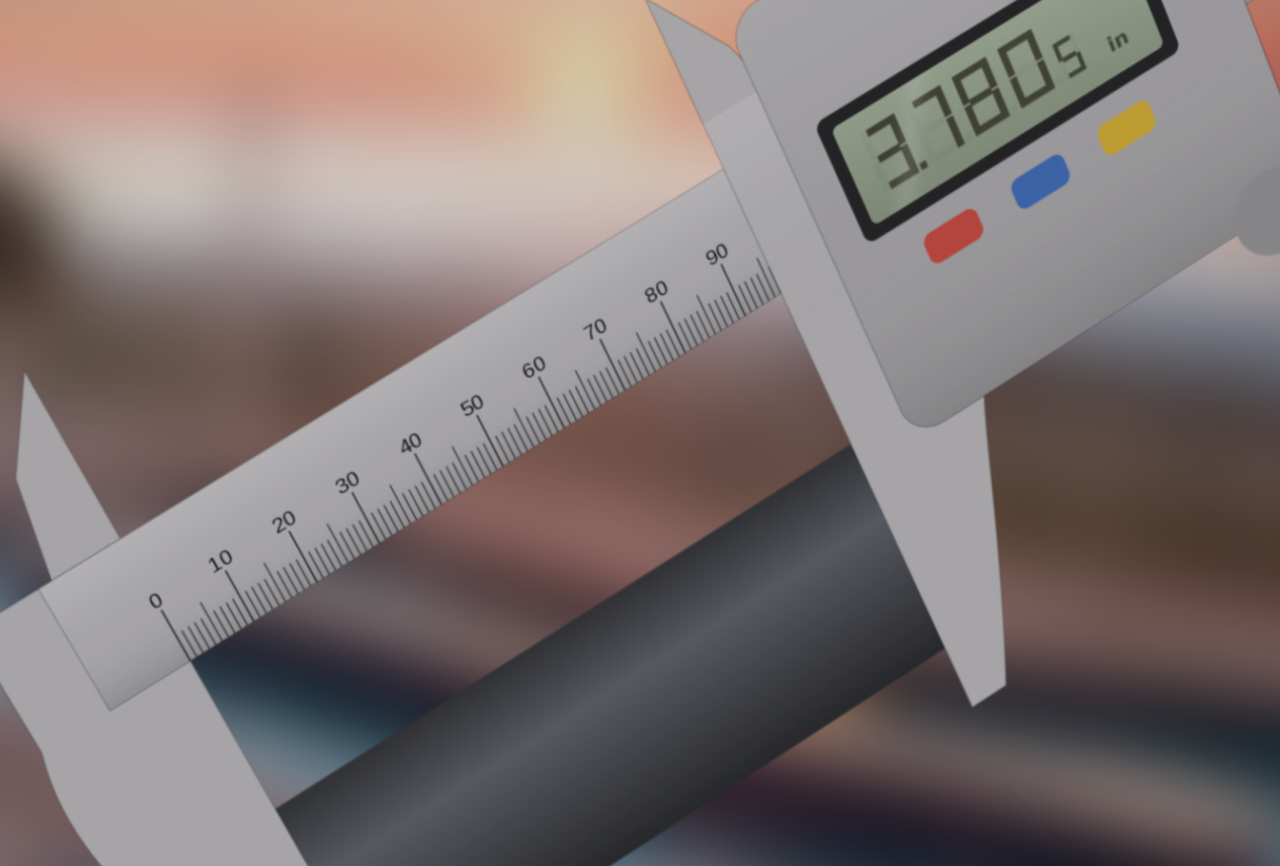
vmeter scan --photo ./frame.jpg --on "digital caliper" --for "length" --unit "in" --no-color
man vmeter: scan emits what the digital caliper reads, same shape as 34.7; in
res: 3.7805; in
